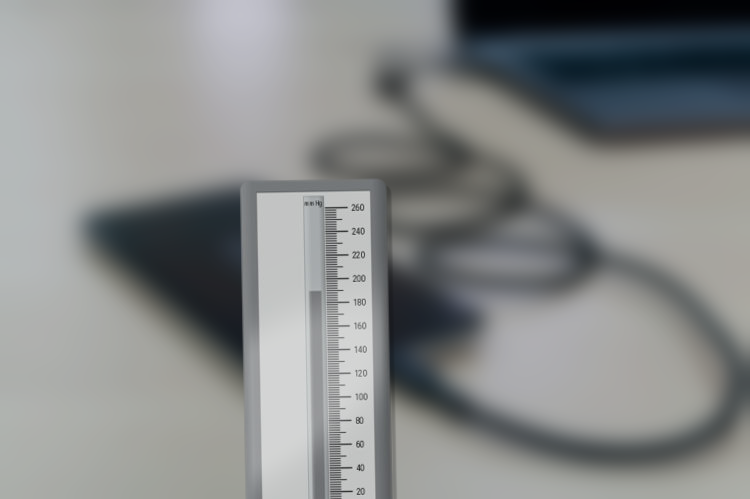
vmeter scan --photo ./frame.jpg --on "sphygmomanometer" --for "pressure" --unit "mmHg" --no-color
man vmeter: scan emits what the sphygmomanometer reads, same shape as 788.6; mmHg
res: 190; mmHg
